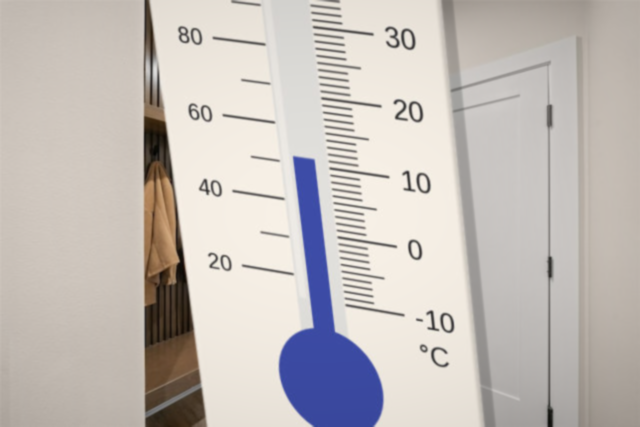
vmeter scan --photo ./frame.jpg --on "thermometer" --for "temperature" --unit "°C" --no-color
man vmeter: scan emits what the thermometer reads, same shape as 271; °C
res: 11; °C
